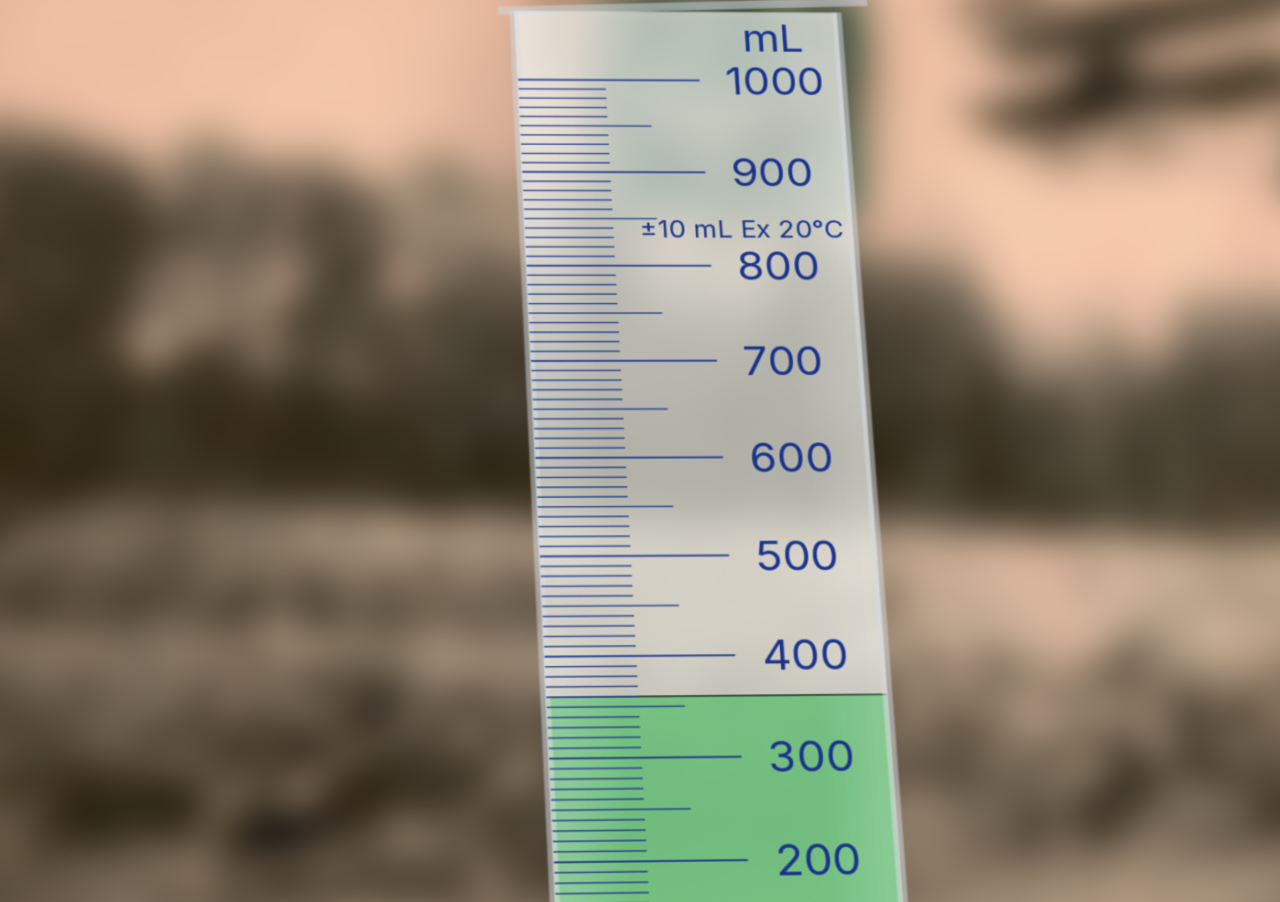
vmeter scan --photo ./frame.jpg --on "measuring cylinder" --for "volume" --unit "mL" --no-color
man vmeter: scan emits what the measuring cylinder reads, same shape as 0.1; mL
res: 360; mL
